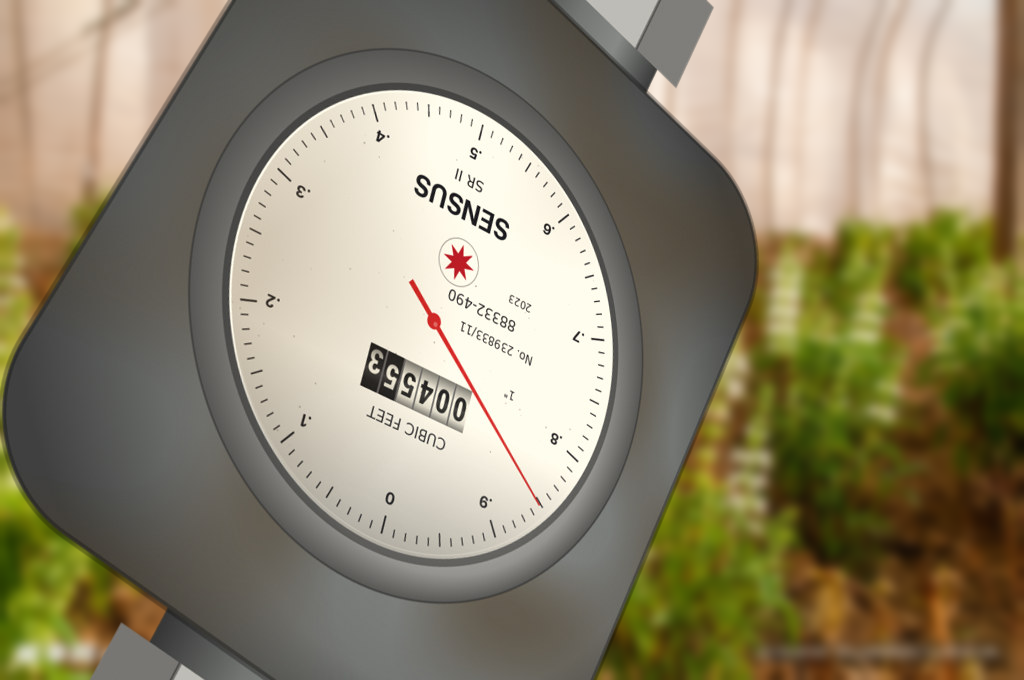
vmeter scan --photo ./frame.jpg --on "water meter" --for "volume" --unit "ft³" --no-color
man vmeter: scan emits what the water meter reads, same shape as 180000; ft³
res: 4552.85; ft³
